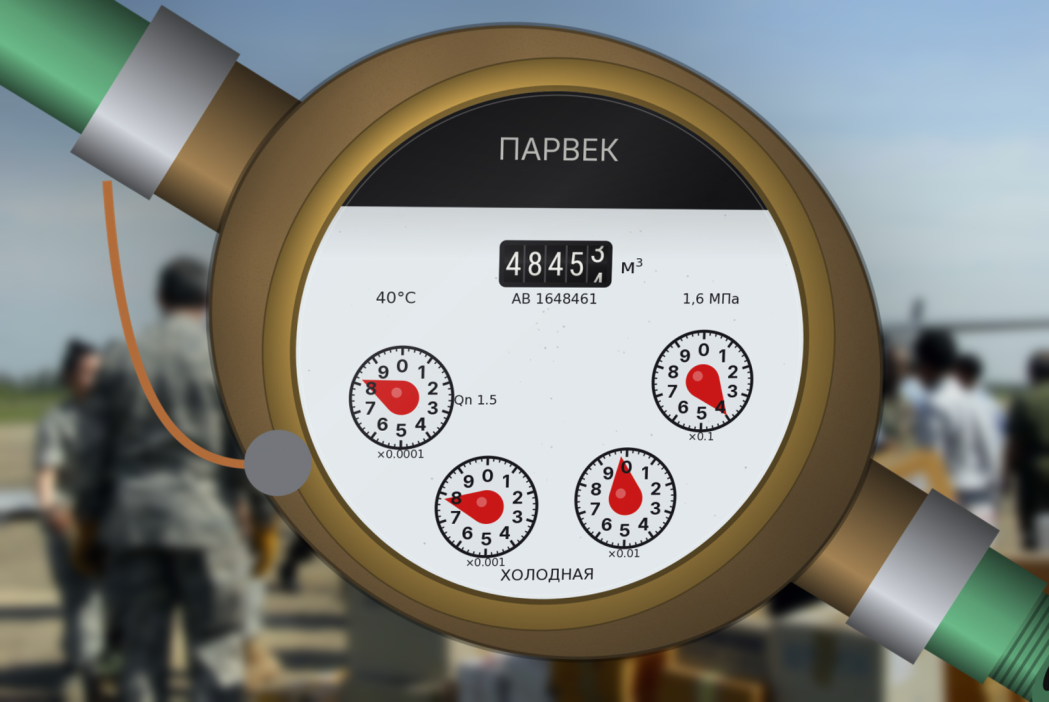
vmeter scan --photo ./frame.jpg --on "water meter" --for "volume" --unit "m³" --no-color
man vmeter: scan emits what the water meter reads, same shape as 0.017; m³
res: 48453.3978; m³
